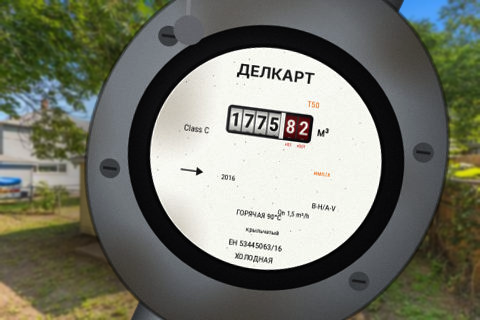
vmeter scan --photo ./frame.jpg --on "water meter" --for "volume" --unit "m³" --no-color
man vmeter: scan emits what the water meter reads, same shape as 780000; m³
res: 1775.82; m³
